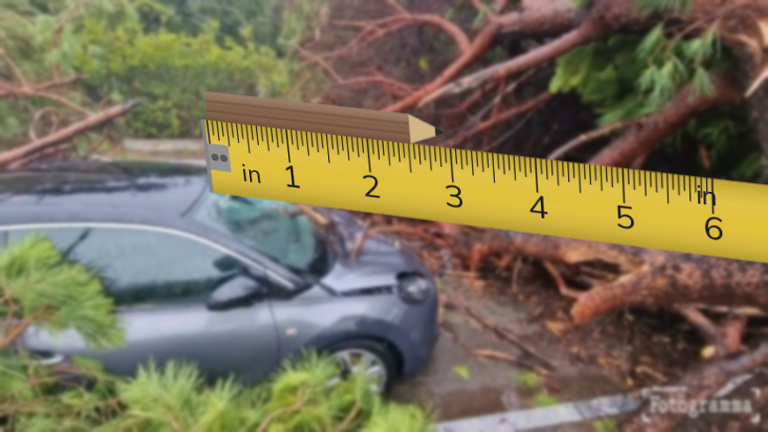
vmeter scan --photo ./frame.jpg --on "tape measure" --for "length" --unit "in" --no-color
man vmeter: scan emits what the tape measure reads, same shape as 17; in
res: 2.9375; in
